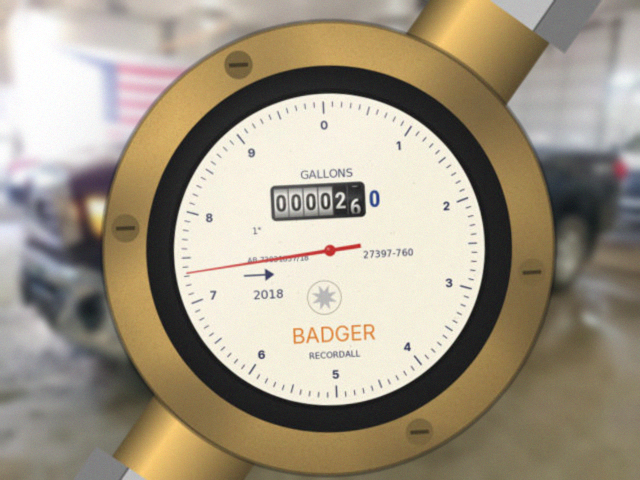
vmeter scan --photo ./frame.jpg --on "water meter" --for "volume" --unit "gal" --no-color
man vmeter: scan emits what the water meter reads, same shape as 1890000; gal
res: 257.3; gal
